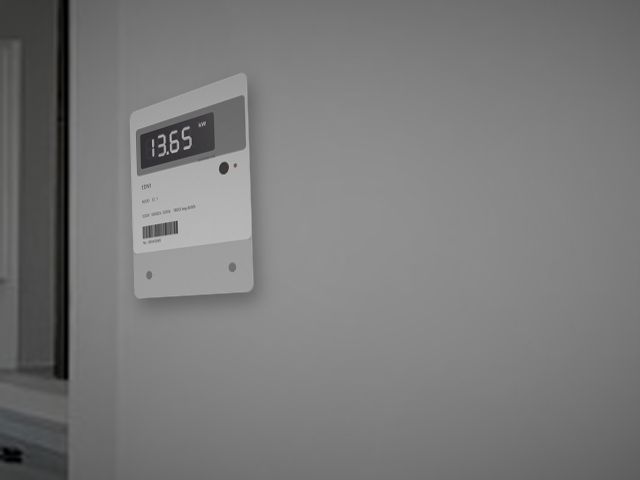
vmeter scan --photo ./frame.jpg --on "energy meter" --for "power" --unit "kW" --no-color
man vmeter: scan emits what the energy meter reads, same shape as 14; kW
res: 13.65; kW
